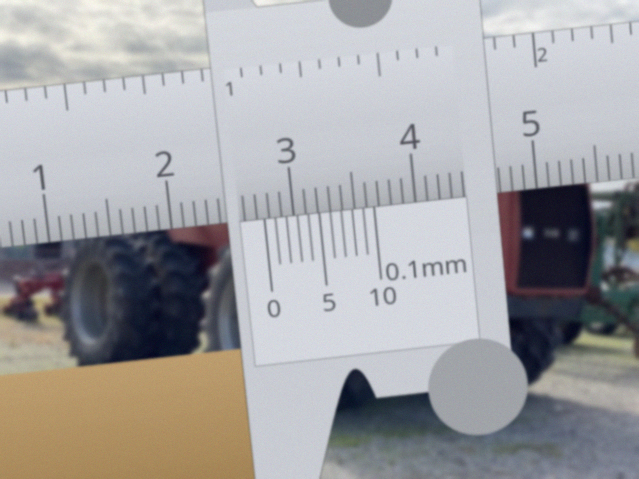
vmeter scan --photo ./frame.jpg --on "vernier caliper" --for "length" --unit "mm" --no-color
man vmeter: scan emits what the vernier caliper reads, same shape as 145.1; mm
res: 27.6; mm
